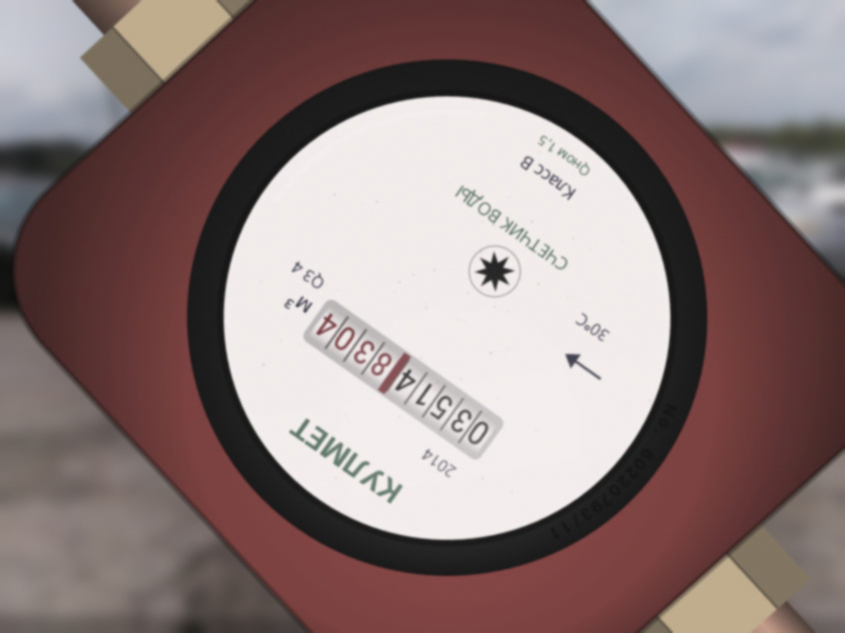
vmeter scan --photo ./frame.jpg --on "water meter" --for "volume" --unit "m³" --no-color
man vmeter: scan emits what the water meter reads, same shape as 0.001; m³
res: 3514.8304; m³
